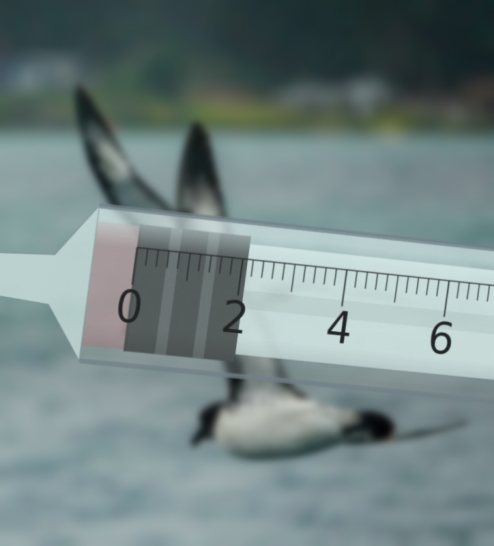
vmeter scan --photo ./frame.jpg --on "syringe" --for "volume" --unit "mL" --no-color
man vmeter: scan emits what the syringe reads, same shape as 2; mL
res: 0; mL
